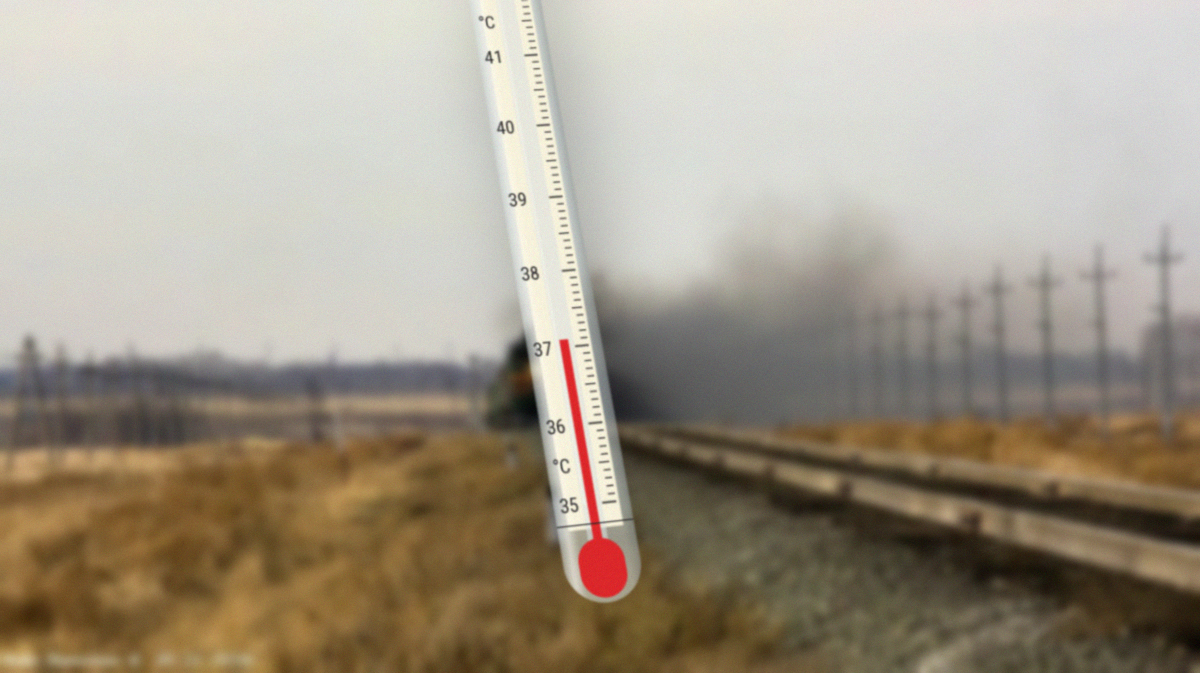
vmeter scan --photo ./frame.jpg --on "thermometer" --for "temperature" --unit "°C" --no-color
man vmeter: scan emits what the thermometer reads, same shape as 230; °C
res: 37.1; °C
